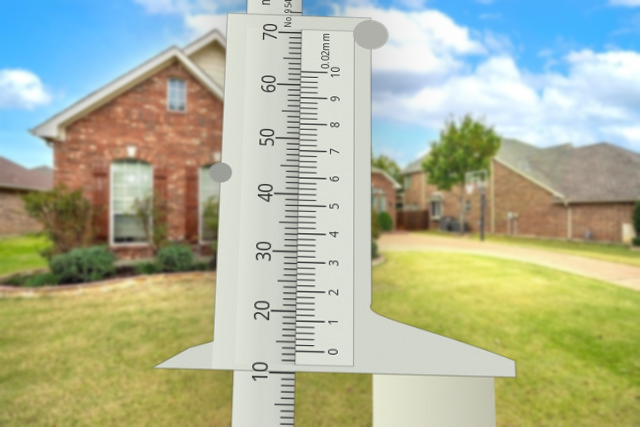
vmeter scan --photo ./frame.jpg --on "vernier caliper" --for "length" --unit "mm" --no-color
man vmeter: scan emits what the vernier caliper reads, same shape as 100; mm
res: 13.5; mm
